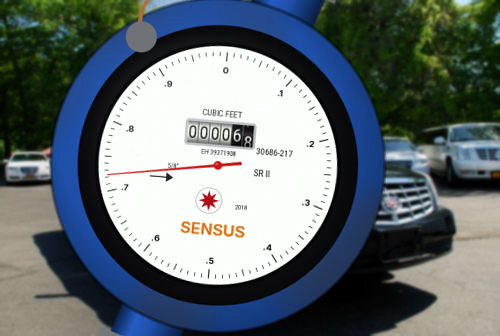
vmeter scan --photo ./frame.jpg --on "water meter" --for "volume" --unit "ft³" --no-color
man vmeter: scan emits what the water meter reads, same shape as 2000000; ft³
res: 67.72; ft³
